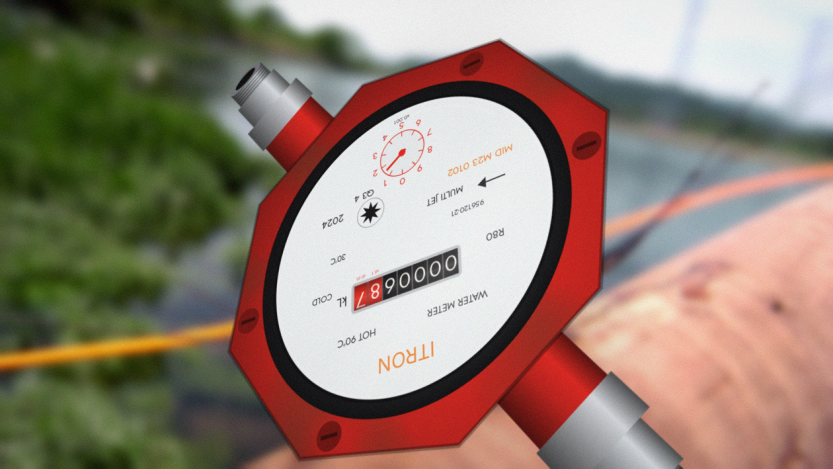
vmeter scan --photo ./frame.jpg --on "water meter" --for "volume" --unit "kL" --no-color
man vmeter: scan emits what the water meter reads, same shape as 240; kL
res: 6.871; kL
